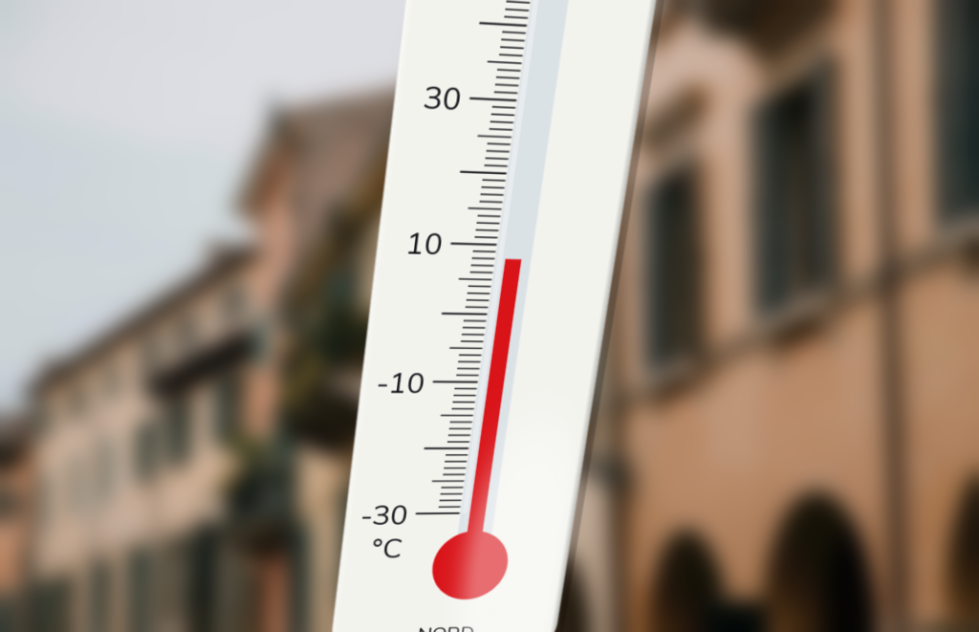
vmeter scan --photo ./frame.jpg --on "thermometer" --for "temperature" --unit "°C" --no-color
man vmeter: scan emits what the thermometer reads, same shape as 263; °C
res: 8; °C
